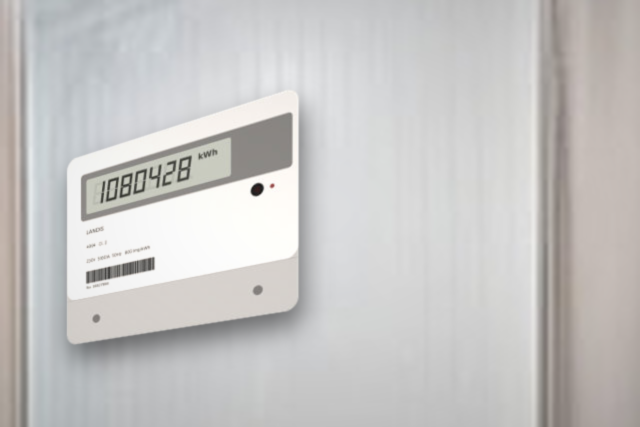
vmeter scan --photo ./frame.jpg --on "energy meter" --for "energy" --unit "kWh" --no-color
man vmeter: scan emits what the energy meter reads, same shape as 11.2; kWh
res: 1080428; kWh
